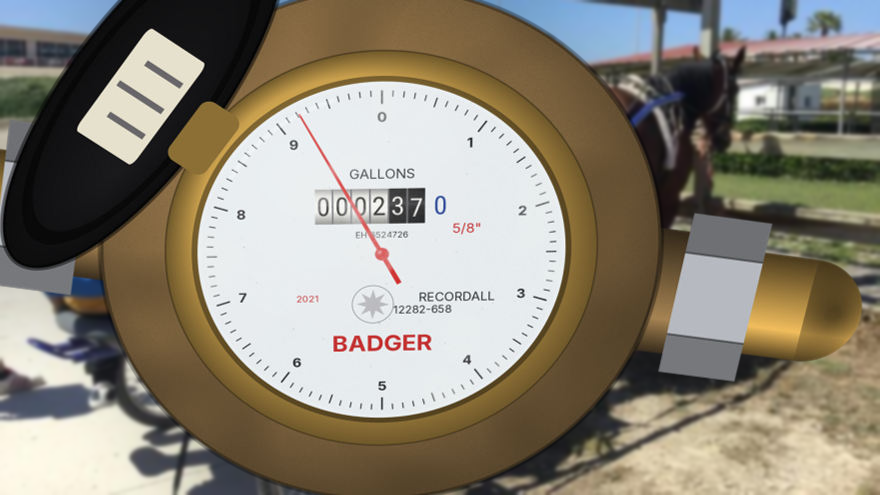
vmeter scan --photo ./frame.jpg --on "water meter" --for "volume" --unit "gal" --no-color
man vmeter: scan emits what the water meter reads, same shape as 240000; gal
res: 2369.2; gal
